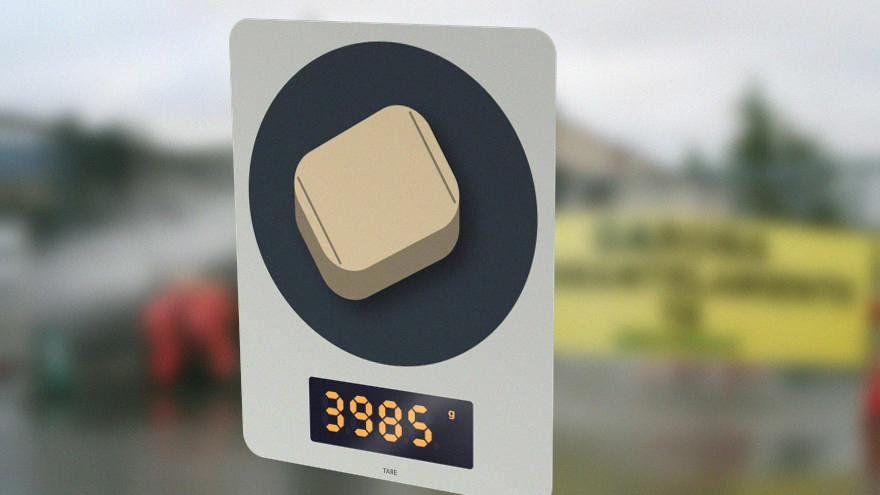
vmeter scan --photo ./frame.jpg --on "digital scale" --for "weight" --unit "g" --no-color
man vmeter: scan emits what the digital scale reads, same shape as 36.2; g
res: 3985; g
